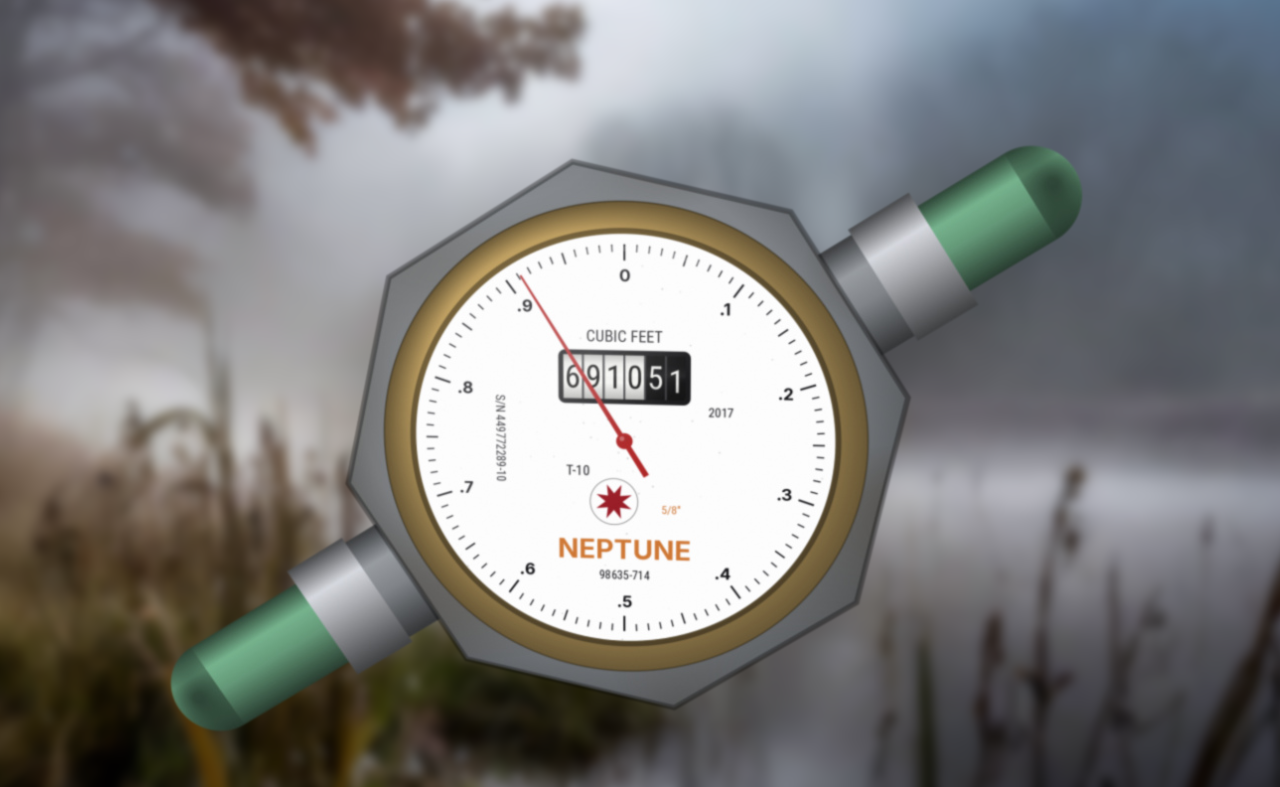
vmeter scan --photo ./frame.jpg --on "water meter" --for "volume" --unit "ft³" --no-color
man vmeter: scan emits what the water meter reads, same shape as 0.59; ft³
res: 691050.91; ft³
